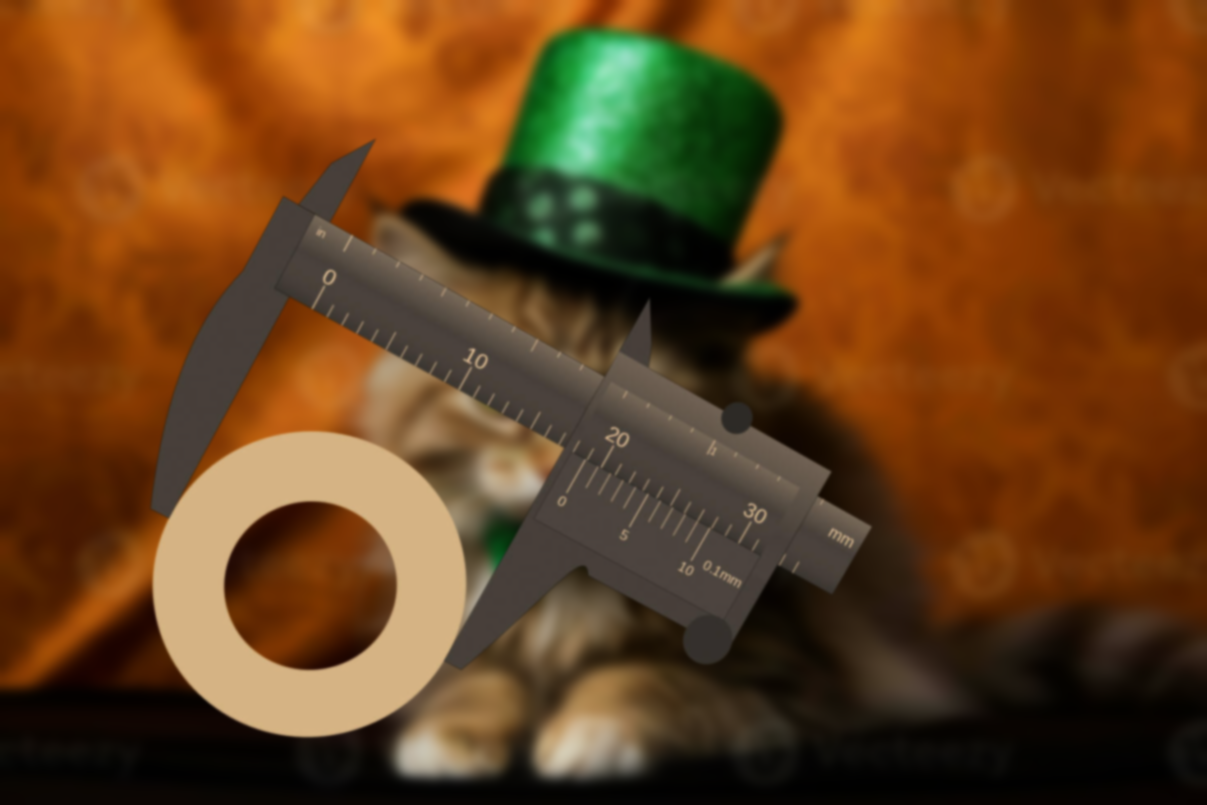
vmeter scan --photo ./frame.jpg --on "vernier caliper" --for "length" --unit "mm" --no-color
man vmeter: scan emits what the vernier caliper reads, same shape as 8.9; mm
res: 18.9; mm
